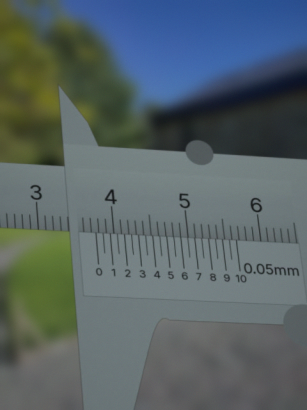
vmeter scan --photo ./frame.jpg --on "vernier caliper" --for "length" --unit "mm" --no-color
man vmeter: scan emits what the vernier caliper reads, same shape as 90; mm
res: 37.6; mm
